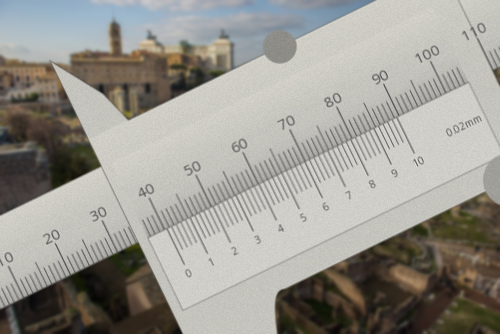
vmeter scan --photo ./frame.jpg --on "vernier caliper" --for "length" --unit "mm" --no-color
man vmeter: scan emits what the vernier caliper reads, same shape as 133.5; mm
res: 40.5; mm
